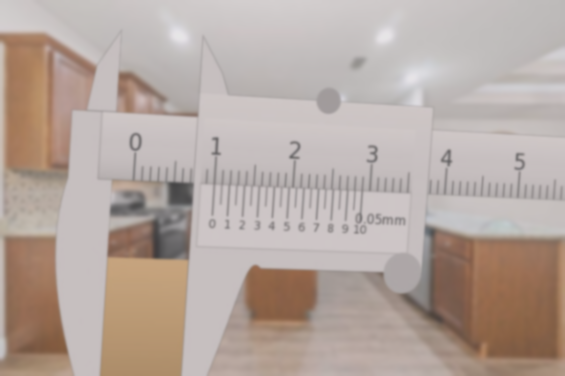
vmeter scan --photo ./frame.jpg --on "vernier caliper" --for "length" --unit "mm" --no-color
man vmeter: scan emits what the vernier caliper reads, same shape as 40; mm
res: 10.0; mm
